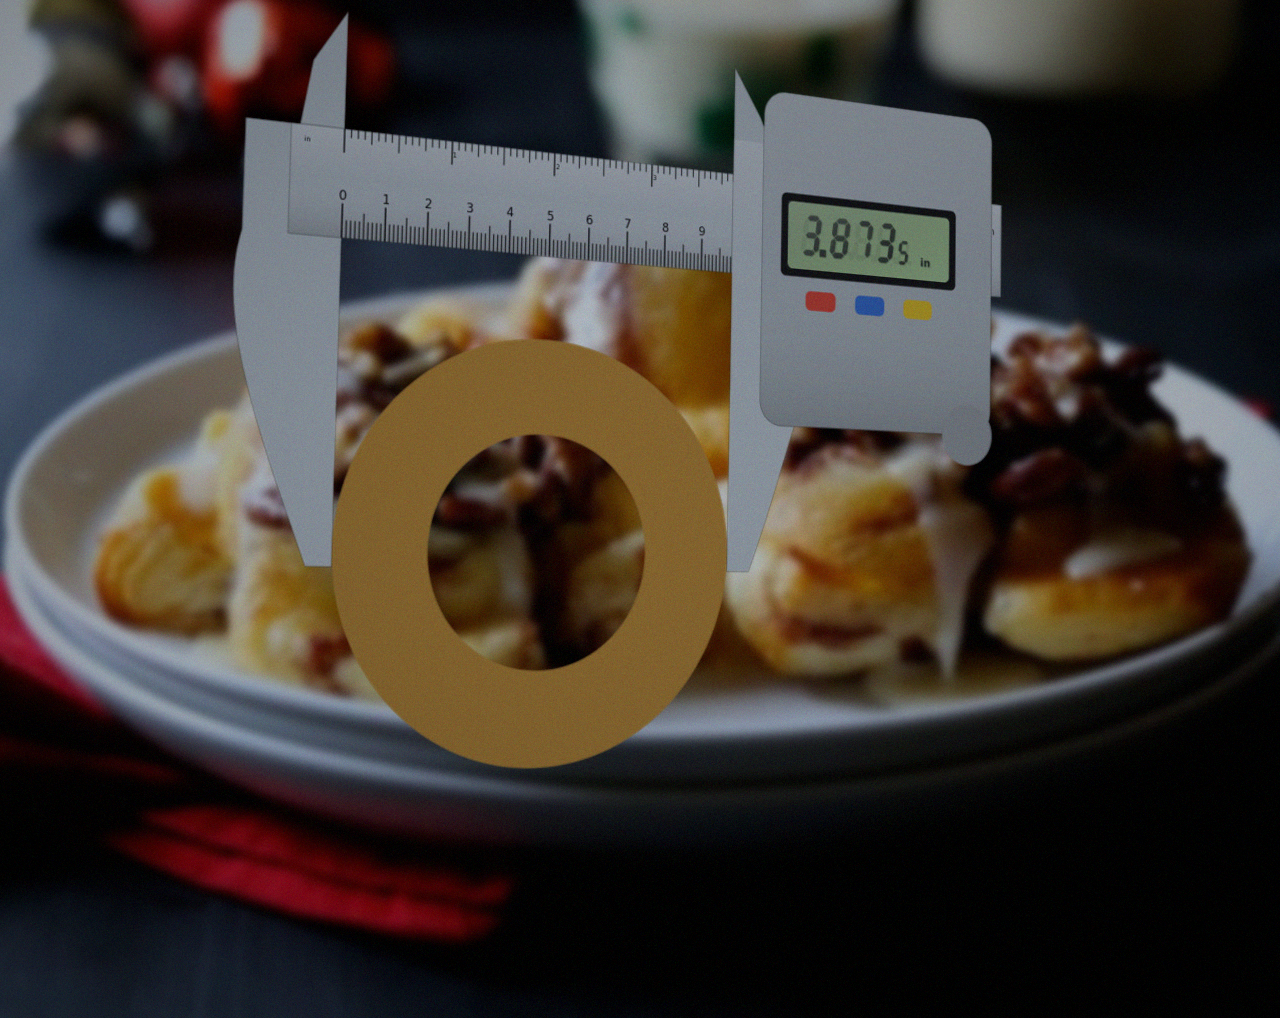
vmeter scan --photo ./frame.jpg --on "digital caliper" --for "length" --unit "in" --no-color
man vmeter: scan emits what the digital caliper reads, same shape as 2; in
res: 3.8735; in
